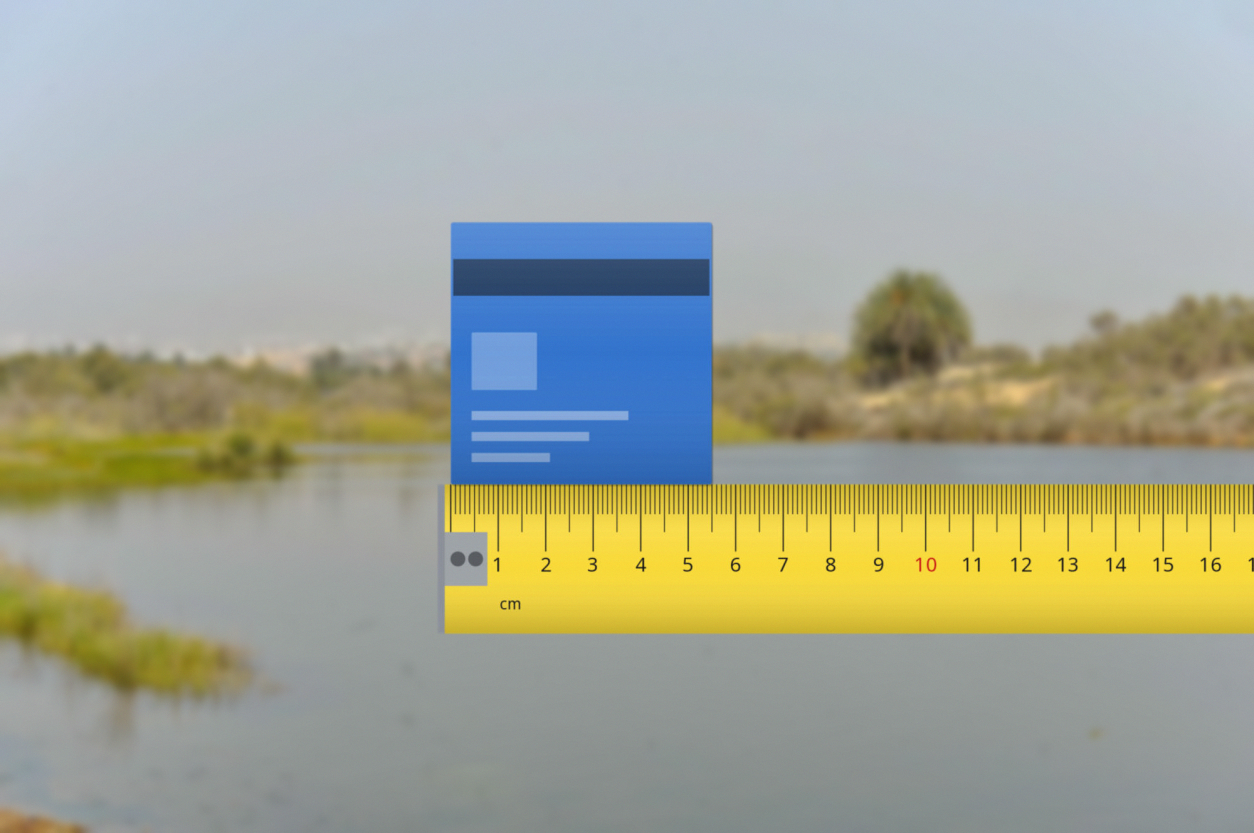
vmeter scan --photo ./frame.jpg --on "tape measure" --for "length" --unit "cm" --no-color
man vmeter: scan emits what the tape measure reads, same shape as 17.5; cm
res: 5.5; cm
